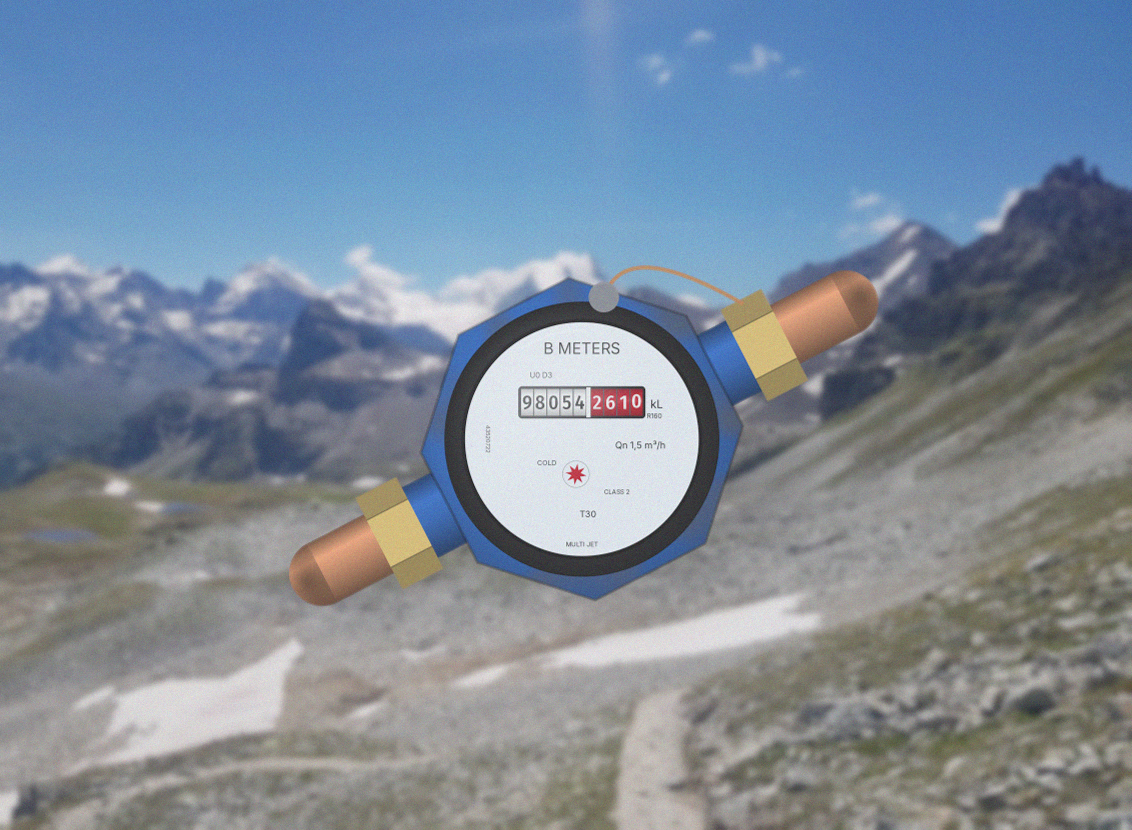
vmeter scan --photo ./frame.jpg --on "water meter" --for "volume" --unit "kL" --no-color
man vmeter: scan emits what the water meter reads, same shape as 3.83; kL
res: 98054.2610; kL
